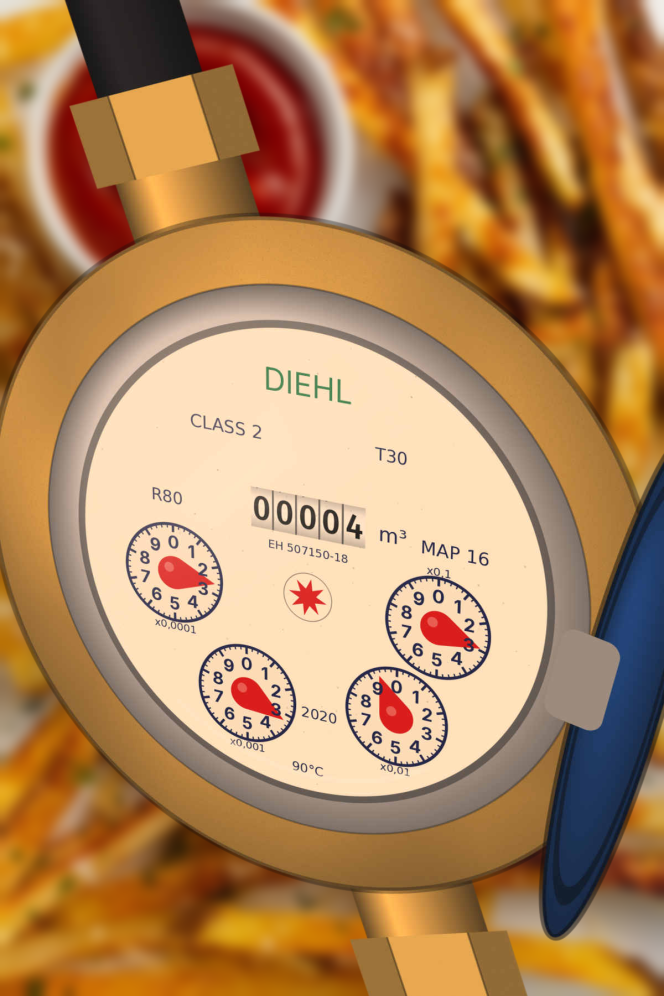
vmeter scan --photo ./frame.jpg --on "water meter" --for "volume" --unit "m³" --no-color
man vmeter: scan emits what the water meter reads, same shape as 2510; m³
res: 4.2932; m³
